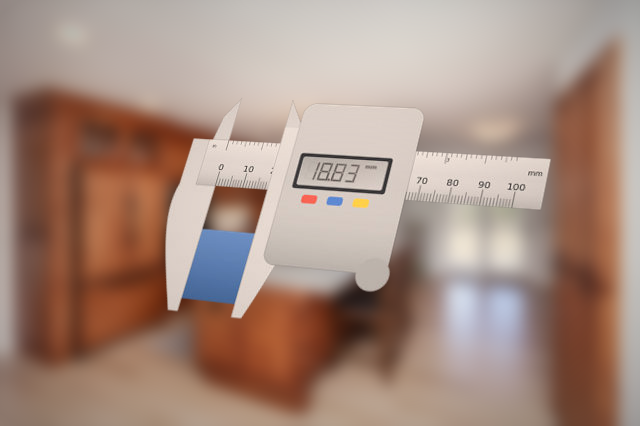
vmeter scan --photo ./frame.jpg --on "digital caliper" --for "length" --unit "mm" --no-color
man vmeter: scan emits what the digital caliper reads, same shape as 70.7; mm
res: 18.83; mm
